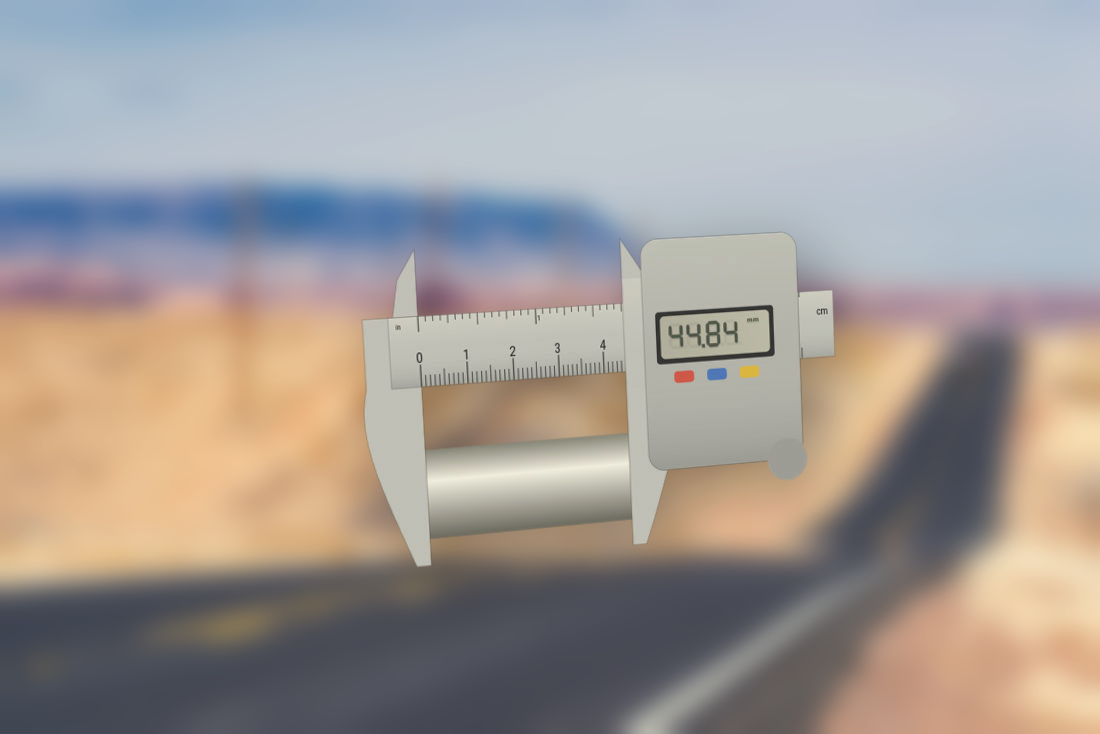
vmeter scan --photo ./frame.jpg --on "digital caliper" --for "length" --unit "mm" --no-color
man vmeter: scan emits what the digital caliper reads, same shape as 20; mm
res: 44.84; mm
